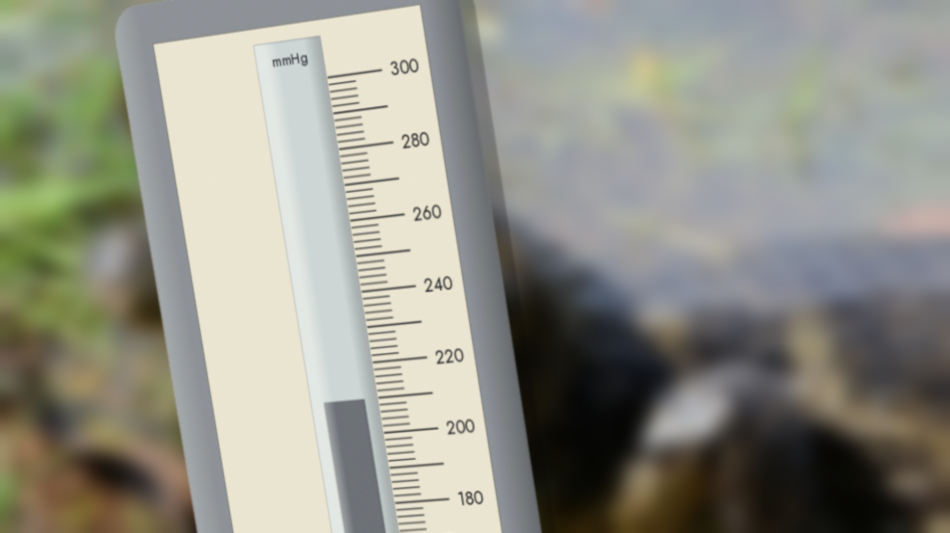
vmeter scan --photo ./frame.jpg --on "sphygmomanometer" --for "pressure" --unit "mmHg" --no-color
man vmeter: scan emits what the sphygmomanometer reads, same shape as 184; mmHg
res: 210; mmHg
